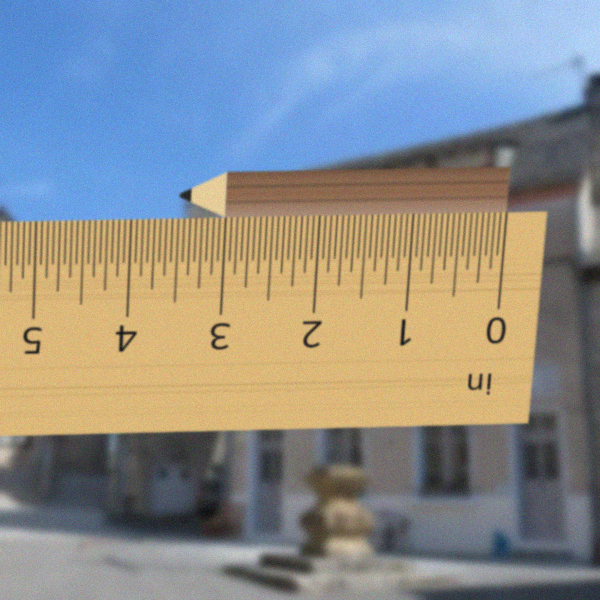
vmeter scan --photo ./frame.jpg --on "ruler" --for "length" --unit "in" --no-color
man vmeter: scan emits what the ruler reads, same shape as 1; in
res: 3.5; in
